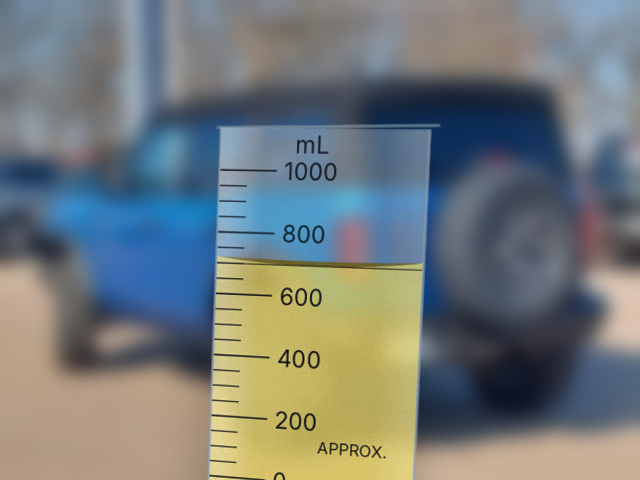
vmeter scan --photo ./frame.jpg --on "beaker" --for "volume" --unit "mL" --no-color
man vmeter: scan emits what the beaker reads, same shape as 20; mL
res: 700; mL
